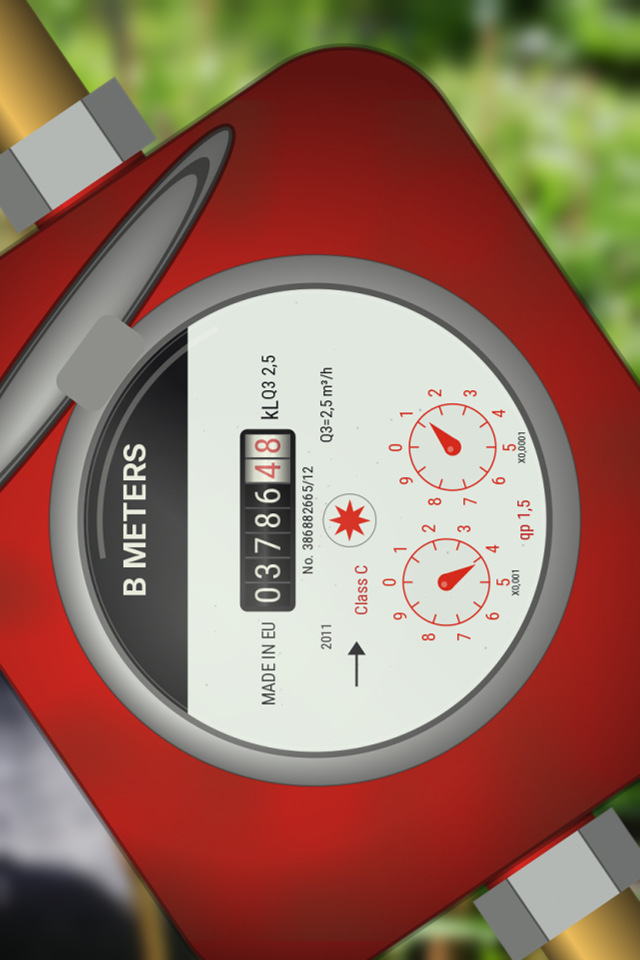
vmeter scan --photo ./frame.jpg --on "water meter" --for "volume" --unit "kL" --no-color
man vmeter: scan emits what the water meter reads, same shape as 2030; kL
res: 3786.4841; kL
